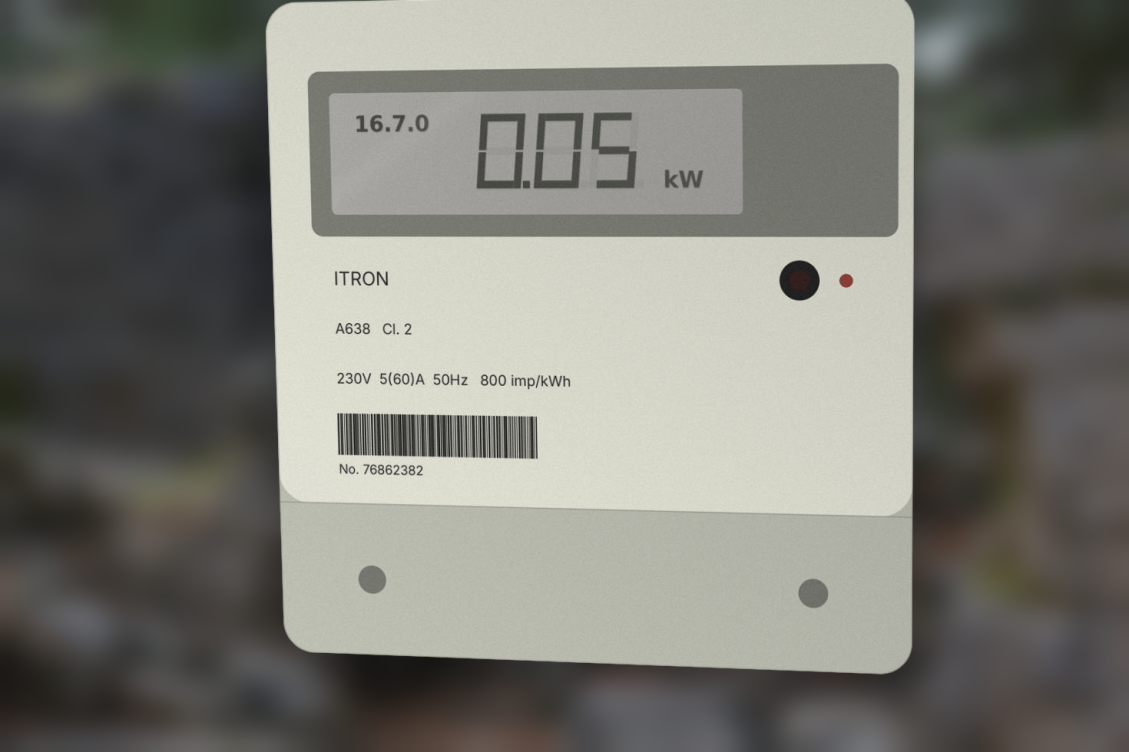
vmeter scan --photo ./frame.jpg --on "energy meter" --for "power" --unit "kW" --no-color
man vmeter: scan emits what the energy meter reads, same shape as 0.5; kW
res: 0.05; kW
